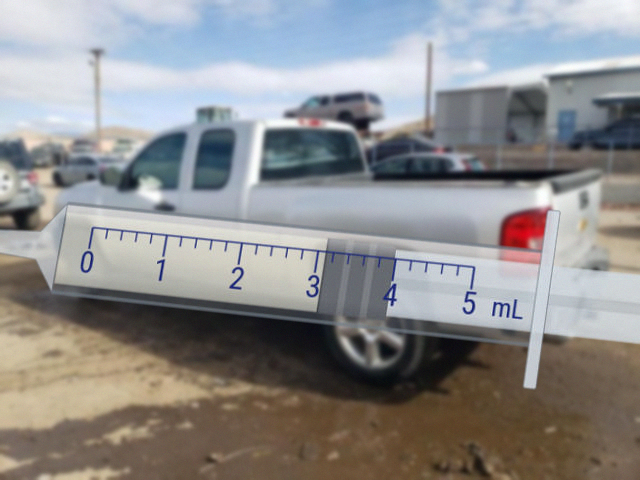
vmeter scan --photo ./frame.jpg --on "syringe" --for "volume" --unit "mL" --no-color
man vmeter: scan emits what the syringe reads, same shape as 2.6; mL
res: 3.1; mL
